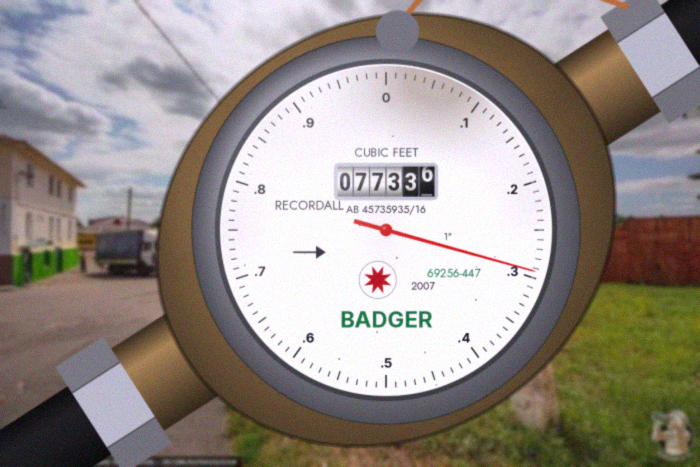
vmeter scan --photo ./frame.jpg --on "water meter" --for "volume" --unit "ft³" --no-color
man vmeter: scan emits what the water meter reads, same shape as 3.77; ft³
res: 77336.29; ft³
